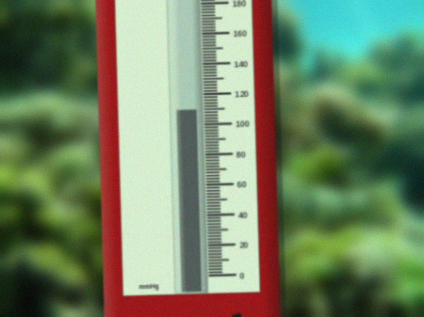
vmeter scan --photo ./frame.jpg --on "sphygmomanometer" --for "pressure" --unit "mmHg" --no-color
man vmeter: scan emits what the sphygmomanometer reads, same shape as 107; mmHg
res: 110; mmHg
